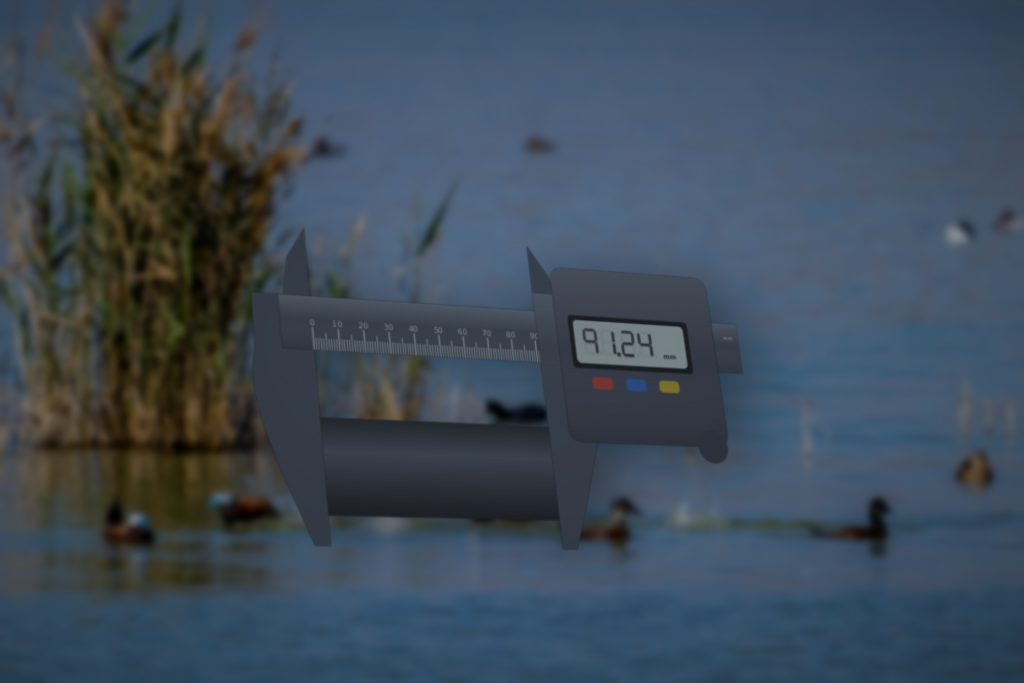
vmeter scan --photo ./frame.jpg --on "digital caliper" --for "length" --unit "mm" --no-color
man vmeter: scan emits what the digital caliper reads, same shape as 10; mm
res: 91.24; mm
